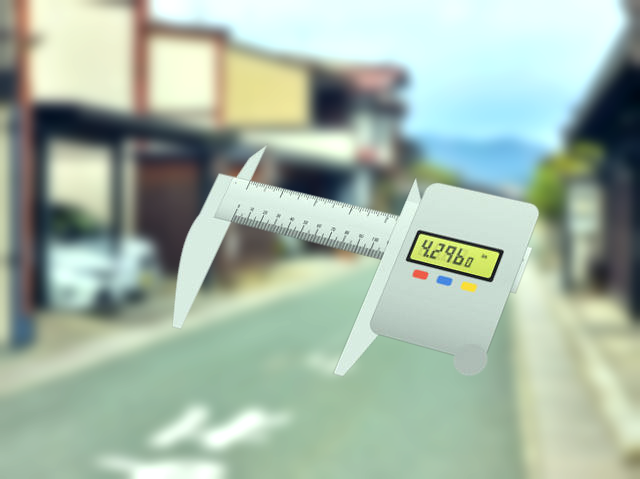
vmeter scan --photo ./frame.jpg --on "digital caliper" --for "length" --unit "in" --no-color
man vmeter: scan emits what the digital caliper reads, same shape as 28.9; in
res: 4.2960; in
